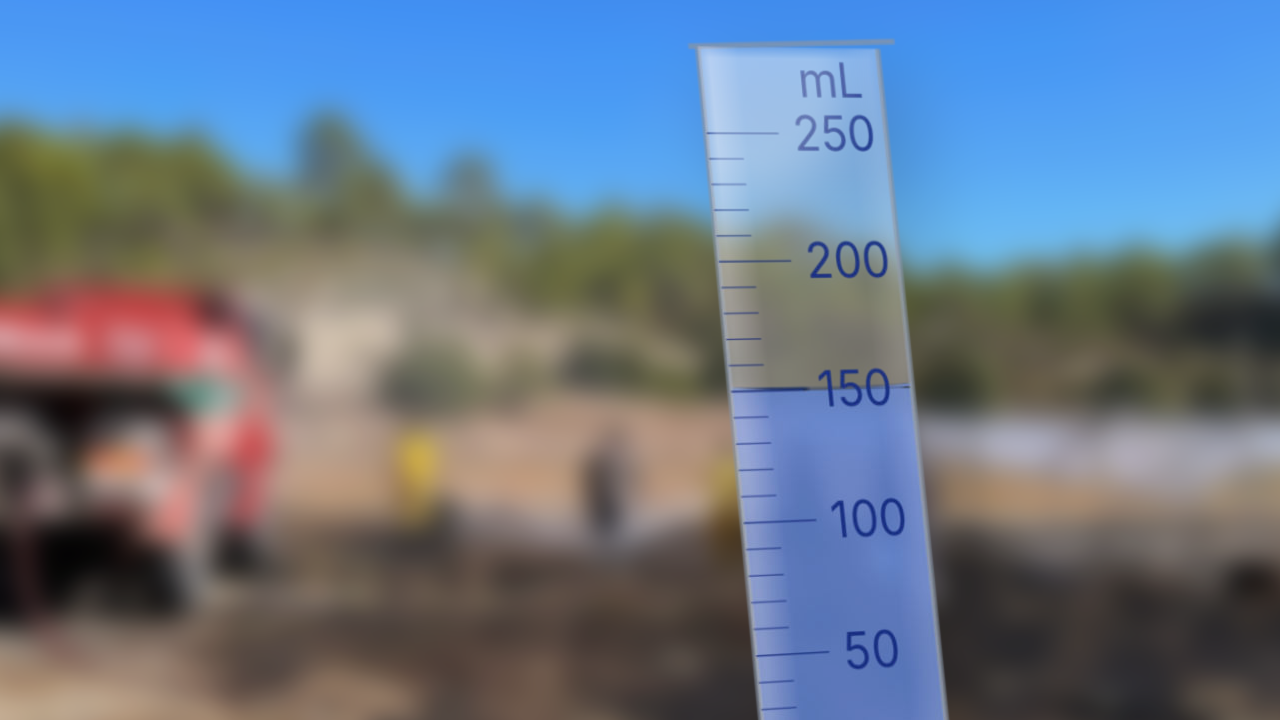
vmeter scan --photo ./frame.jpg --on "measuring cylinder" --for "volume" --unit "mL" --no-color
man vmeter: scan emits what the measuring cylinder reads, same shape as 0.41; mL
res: 150; mL
